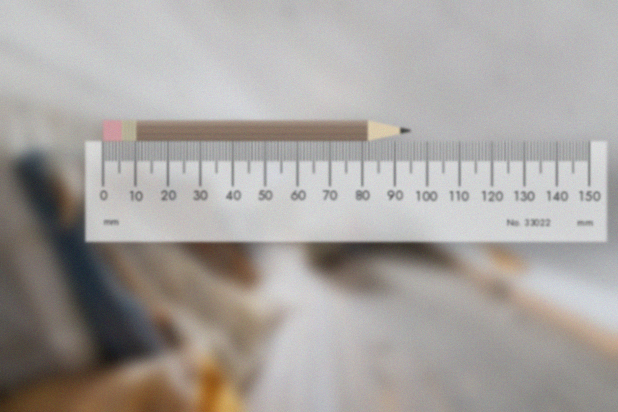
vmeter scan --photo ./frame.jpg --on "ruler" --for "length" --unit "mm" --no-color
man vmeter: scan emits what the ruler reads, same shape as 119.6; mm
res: 95; mm
